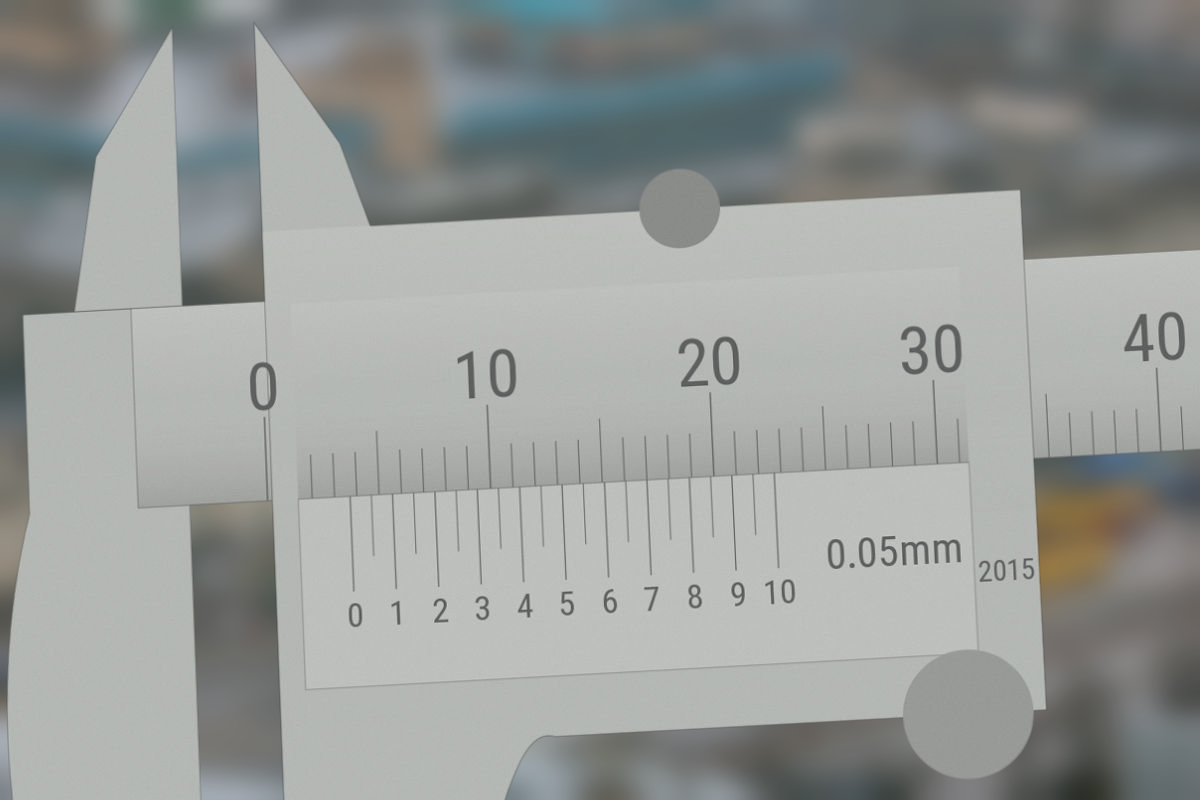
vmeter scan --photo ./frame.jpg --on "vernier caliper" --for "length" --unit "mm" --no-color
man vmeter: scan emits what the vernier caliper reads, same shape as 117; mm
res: 3.70; mm
